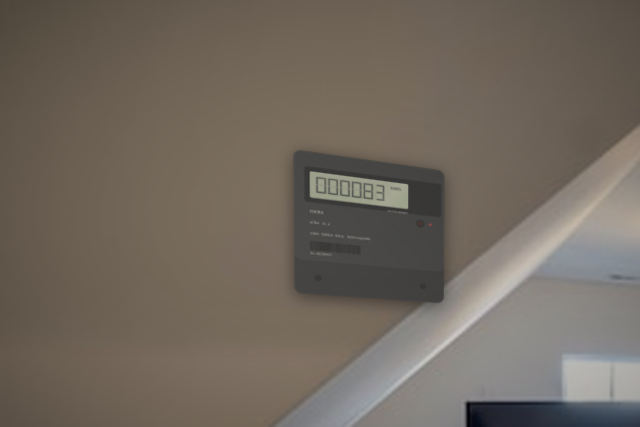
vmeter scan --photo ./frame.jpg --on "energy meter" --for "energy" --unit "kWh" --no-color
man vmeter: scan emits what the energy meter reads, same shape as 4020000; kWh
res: 83; kWh
